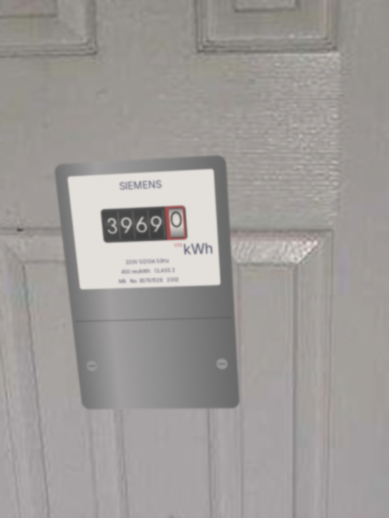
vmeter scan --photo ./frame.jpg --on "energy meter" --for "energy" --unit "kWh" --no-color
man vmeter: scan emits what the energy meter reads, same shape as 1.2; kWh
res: 3969.0; kWh
